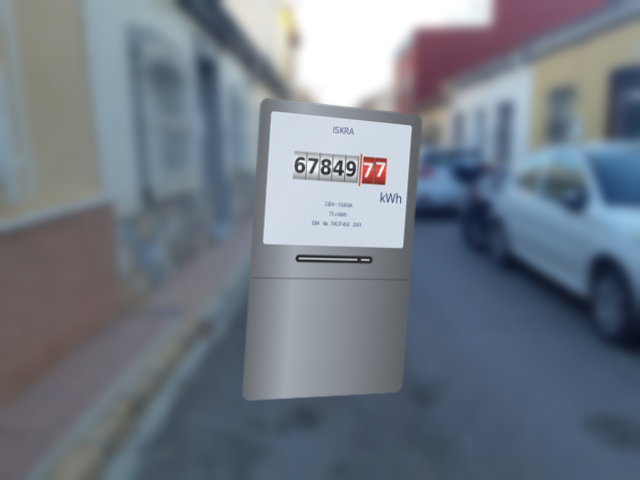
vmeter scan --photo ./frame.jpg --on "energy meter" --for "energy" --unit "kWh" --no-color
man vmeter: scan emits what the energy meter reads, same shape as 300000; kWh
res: 67849.77; kWh
